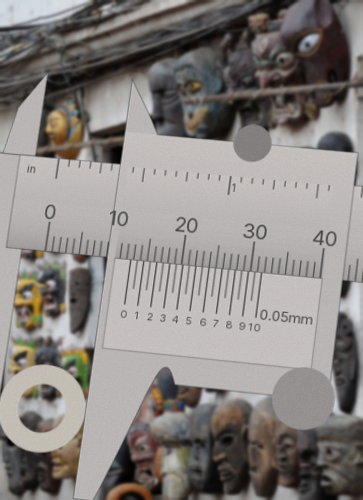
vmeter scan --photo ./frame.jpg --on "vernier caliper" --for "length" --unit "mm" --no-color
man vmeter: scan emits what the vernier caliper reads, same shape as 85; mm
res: 12.6; mm
